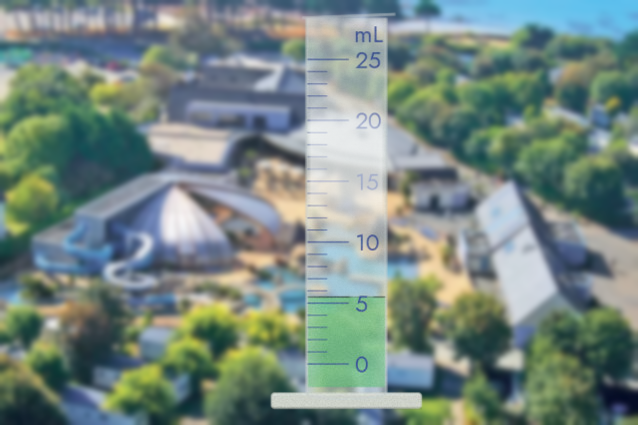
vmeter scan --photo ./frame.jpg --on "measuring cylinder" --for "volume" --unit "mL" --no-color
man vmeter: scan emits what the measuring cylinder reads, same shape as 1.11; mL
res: 5.5; mL
